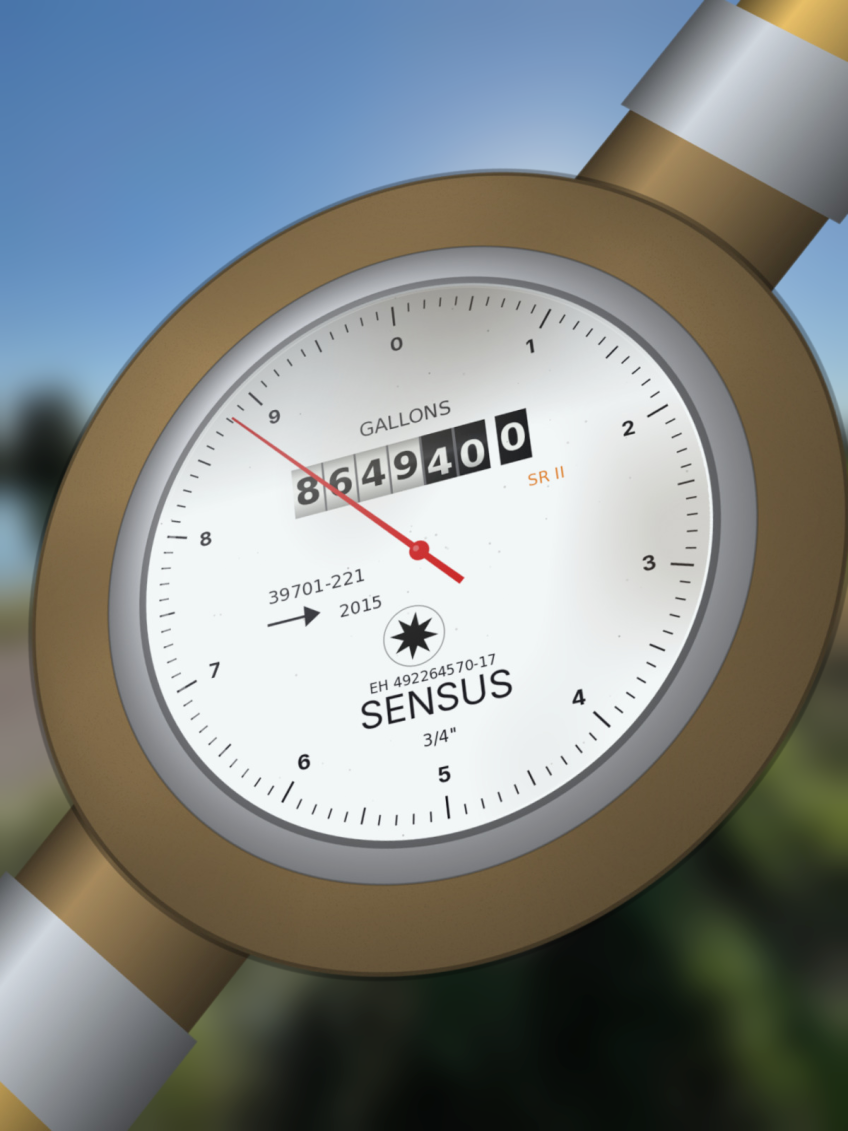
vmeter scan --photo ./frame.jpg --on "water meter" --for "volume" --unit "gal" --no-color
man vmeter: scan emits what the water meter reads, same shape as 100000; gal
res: 8649398.8; gal
